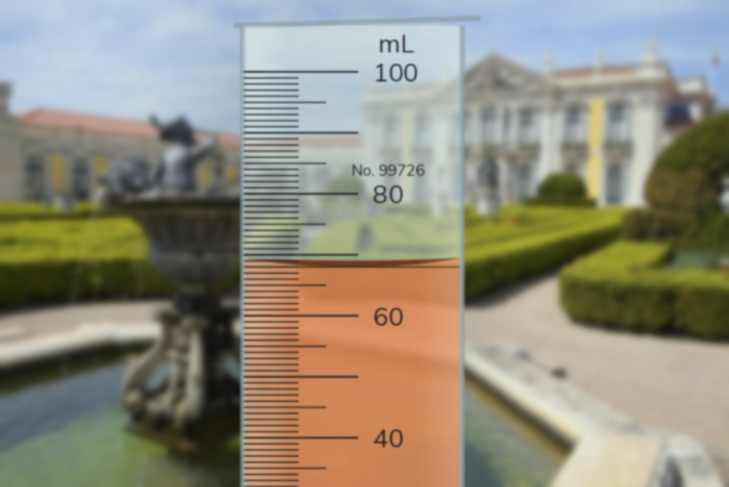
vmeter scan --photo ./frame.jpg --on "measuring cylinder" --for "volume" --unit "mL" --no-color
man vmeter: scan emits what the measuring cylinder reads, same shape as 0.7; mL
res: 68; mL
